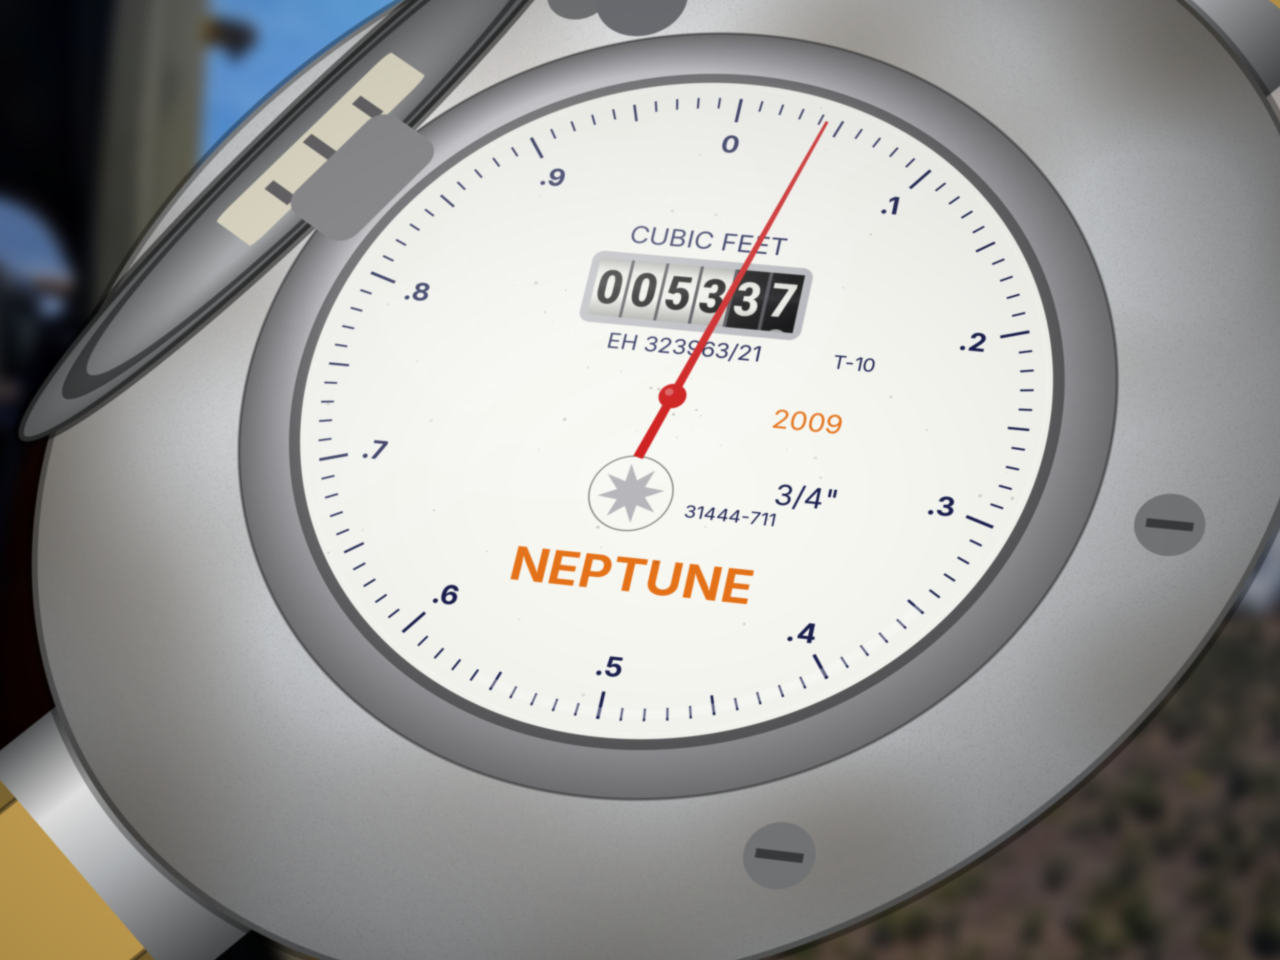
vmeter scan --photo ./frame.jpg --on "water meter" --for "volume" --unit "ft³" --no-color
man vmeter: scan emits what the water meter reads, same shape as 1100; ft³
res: 5337.04; ft³
